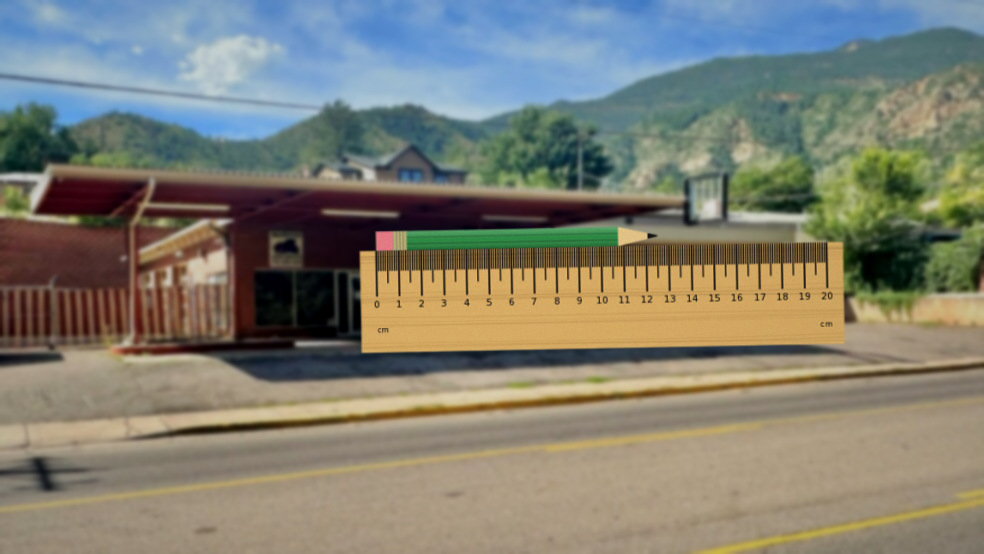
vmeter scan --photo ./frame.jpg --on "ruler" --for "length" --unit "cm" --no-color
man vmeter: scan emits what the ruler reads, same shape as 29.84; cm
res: 12.5; cm
